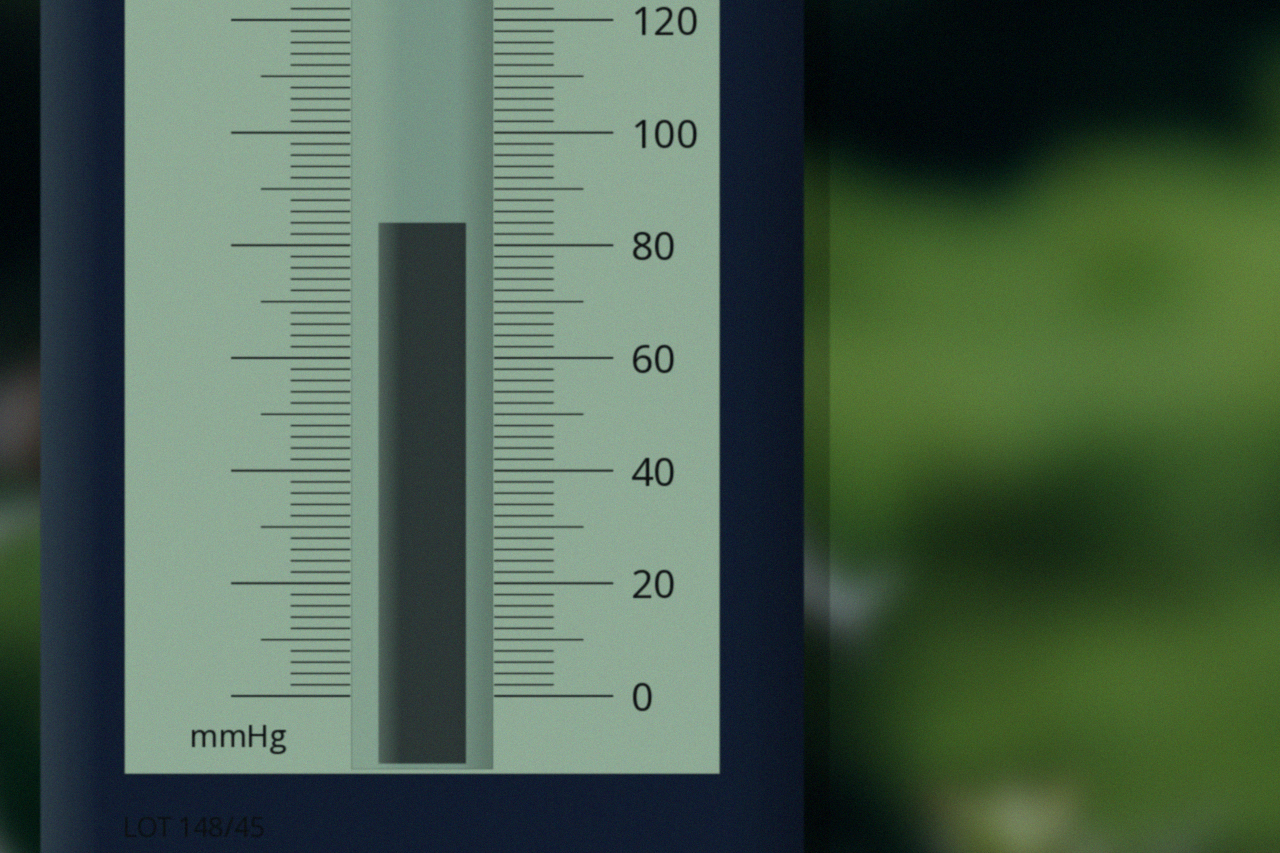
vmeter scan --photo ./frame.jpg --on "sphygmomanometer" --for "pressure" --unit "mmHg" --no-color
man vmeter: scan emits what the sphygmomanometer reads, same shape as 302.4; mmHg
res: 84; mmHg
